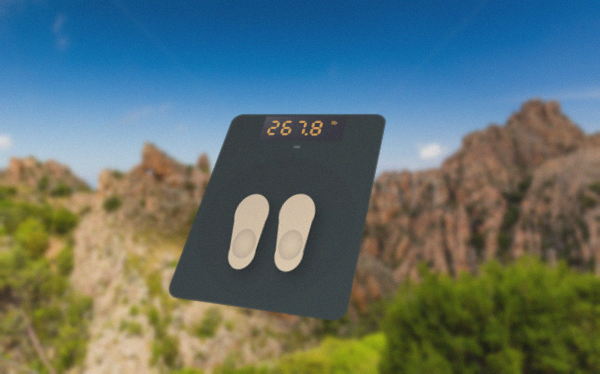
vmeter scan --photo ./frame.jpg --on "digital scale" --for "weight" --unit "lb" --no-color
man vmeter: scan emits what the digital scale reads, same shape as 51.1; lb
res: 267.8; lb
